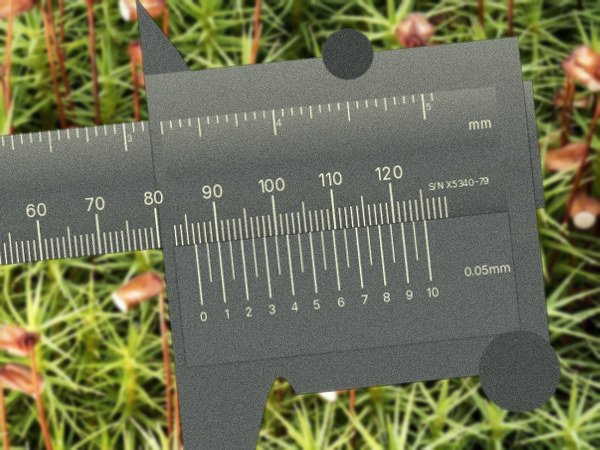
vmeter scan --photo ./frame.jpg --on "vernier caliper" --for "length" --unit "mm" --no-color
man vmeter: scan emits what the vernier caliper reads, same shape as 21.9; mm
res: 86.2; mm
